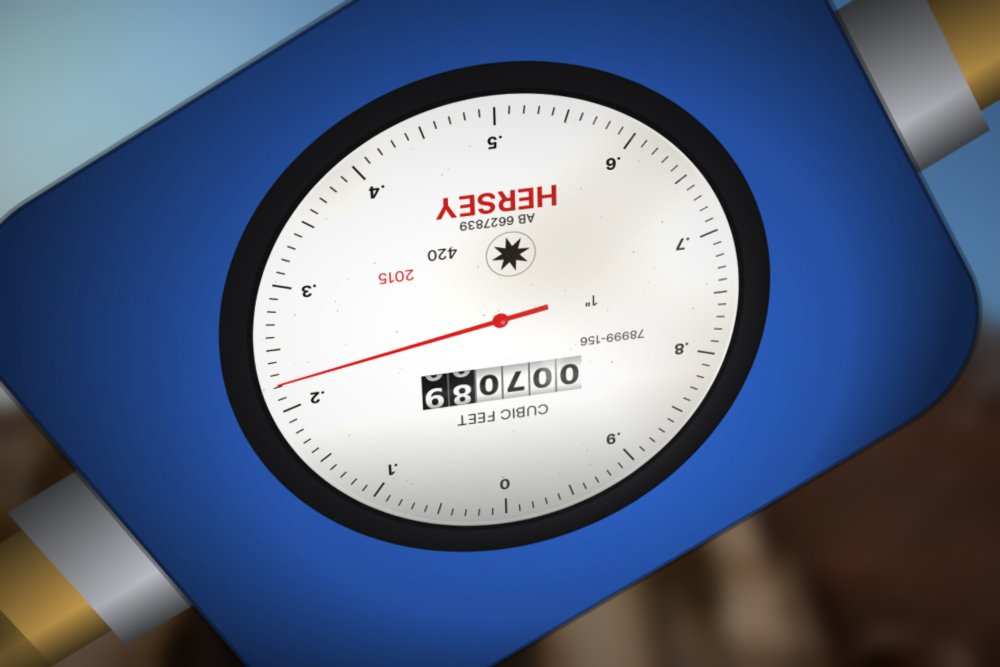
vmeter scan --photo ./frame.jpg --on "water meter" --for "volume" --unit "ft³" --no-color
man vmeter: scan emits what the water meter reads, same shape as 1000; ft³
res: 7089.22; ft³
